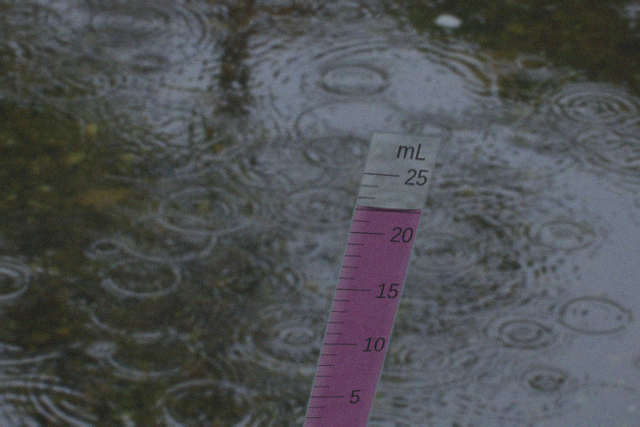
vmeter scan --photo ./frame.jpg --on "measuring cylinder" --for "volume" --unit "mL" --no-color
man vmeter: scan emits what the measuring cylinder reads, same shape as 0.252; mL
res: 22; mL
